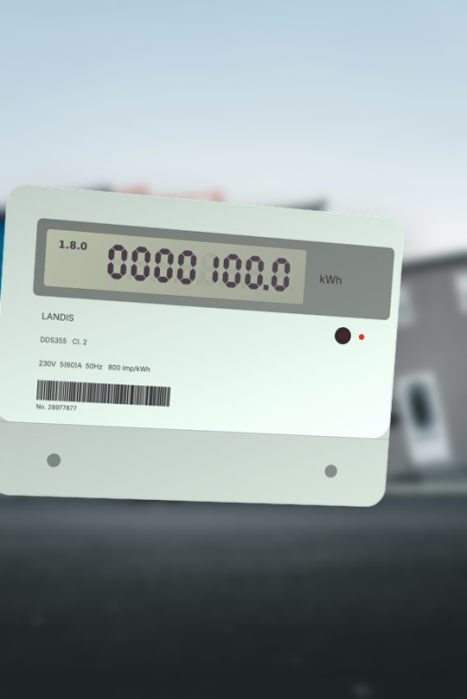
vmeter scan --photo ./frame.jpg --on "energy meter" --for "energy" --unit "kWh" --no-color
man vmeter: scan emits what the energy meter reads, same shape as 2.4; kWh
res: 100.0; kWh
